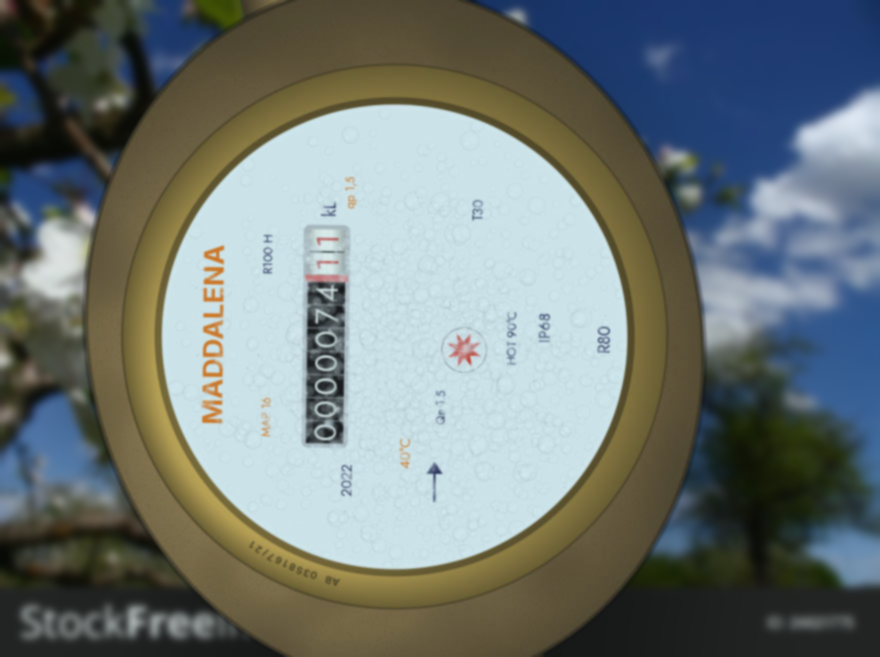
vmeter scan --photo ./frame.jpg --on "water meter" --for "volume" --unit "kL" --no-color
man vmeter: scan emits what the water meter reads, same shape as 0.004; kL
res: 74.11; kL
